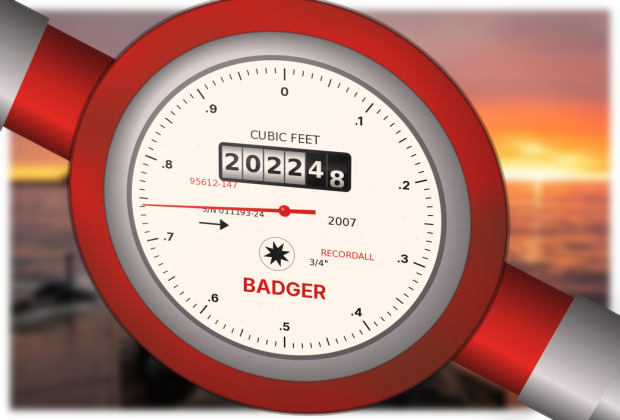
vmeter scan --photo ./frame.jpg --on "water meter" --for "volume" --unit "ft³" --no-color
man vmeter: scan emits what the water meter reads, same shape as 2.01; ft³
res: 202247.74; ft³
